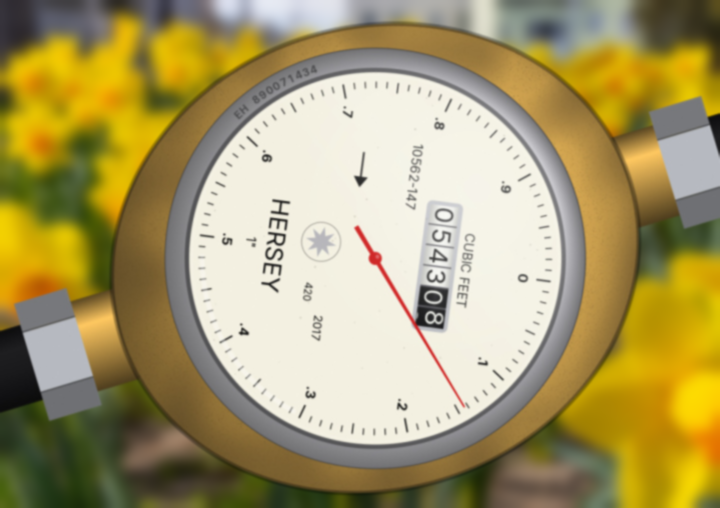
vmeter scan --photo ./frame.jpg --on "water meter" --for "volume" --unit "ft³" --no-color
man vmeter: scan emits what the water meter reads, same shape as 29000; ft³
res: 54308.14; ft³
